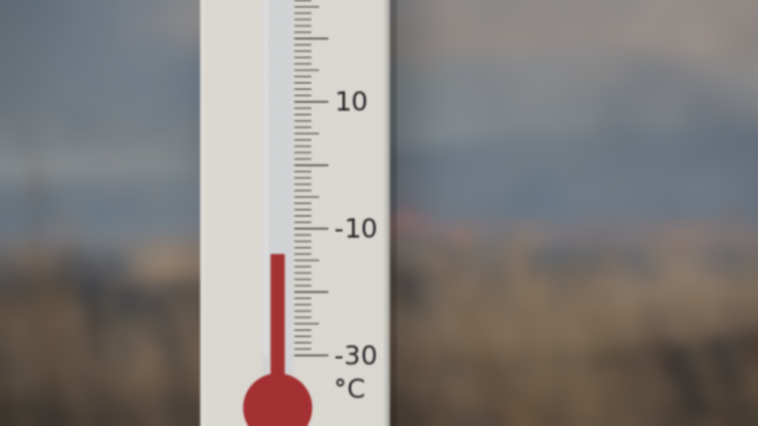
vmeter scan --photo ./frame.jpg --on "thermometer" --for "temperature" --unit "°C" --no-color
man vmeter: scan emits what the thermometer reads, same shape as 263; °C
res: -14; °C
